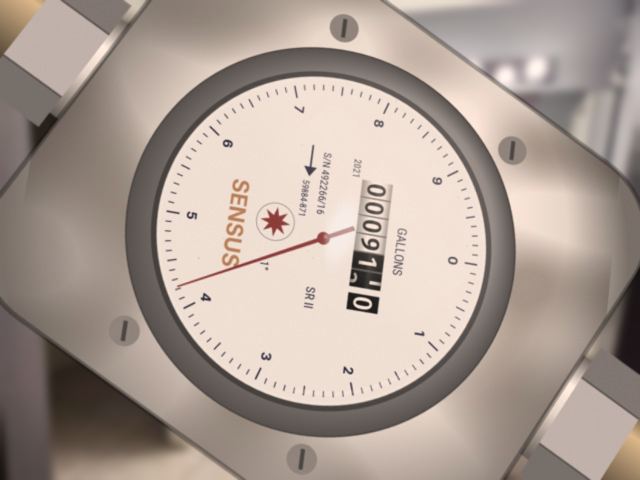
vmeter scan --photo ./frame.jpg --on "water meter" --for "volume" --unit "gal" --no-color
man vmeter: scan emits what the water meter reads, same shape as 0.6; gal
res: 9114.2; gal
